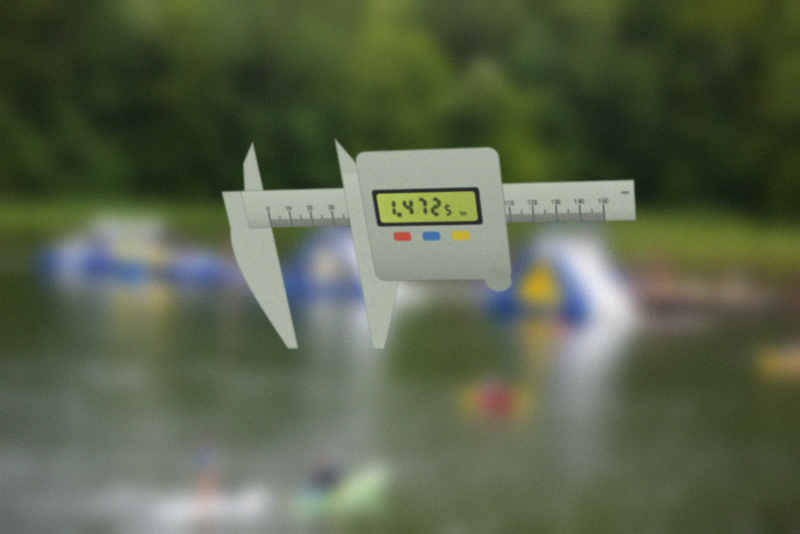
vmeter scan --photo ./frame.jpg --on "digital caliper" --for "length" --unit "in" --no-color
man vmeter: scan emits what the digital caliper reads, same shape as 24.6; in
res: 1.4725; in
